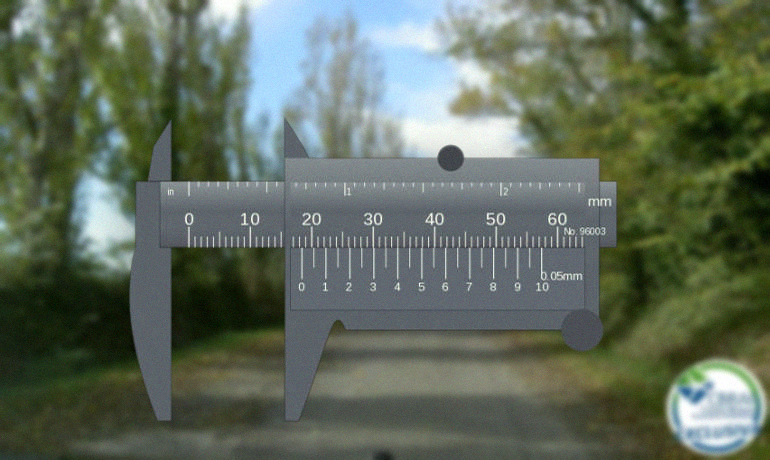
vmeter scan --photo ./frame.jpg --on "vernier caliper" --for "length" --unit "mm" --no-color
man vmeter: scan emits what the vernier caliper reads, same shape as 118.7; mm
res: 18.4; mm
